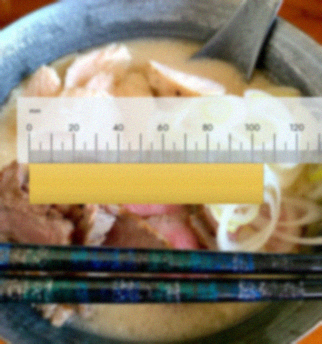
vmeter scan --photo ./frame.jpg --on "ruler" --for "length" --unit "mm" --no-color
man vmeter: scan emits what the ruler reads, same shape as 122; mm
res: 105; mm
